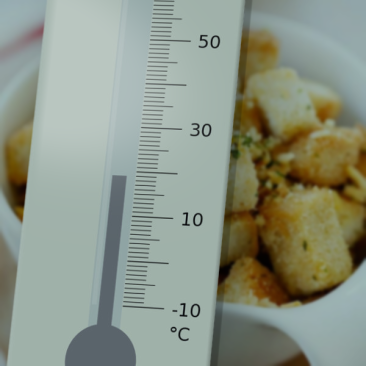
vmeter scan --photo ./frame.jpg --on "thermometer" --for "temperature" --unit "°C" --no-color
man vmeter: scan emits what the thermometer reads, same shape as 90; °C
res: 19; °C
